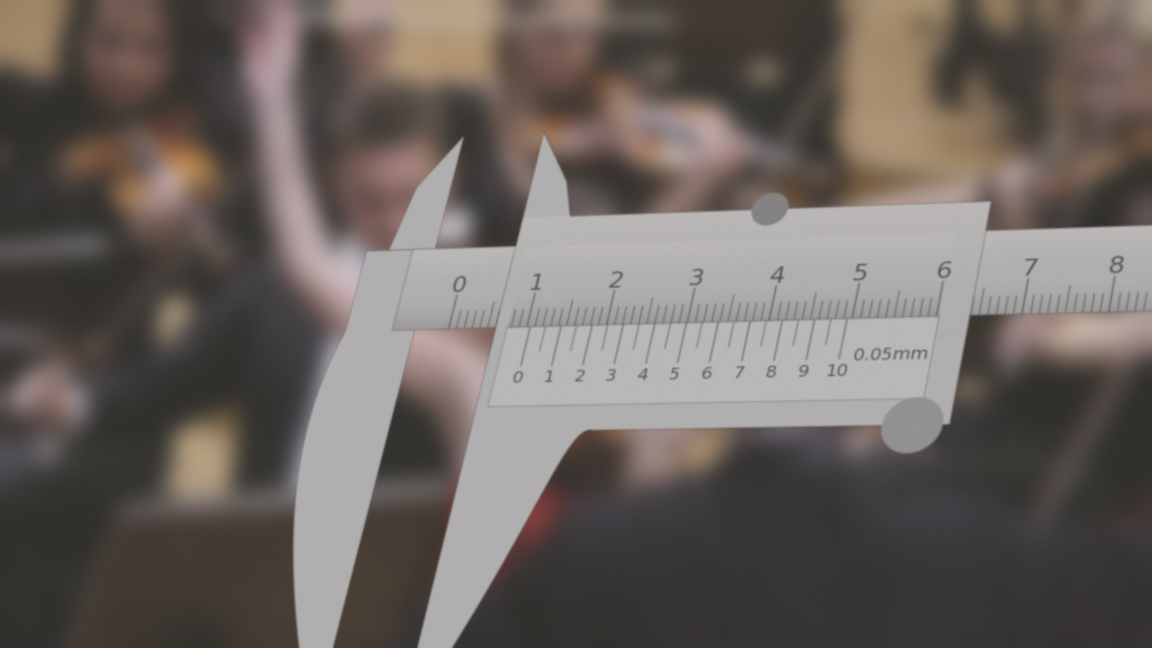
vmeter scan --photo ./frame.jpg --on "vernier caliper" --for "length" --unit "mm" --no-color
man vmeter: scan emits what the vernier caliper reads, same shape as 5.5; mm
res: 10.4; mm
